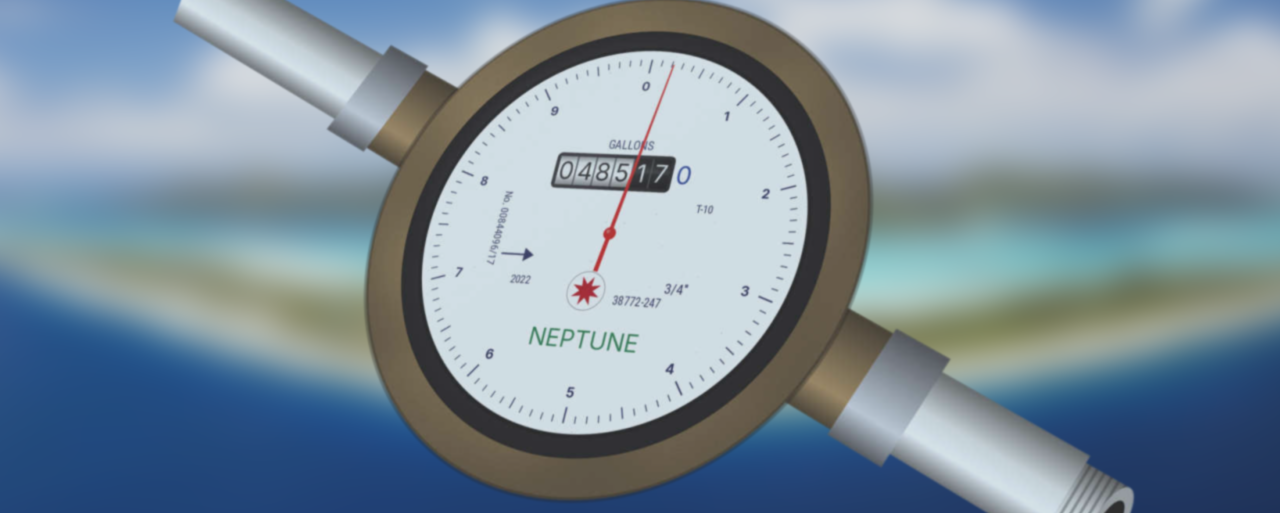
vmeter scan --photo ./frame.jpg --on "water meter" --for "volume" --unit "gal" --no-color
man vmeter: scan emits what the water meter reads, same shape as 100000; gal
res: 485170.2; gal
